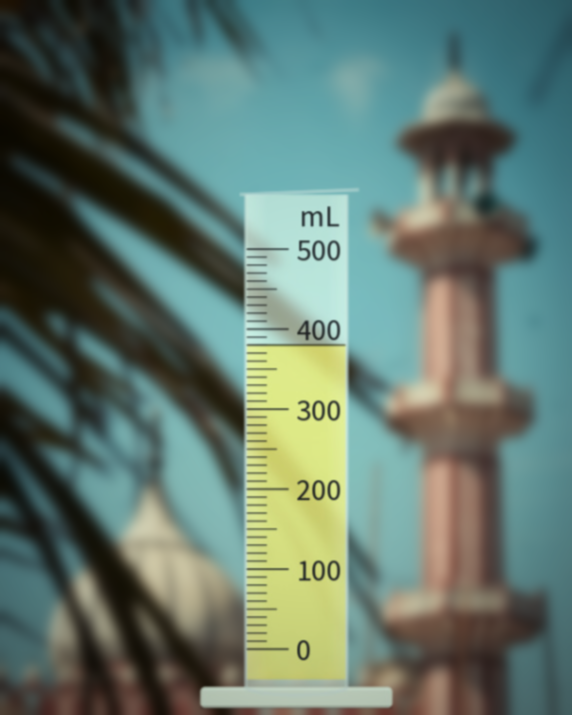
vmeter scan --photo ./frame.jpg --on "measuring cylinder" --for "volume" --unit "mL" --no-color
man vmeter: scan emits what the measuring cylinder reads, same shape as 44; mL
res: 380; mL
